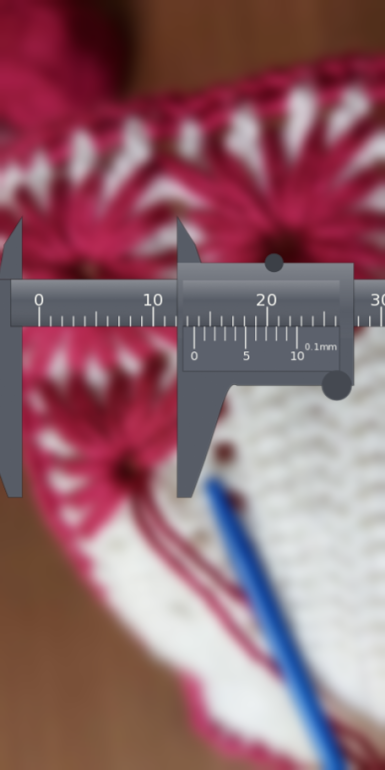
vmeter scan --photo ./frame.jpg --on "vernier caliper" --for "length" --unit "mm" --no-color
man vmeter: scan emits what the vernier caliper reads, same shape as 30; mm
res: 13.6; mm
